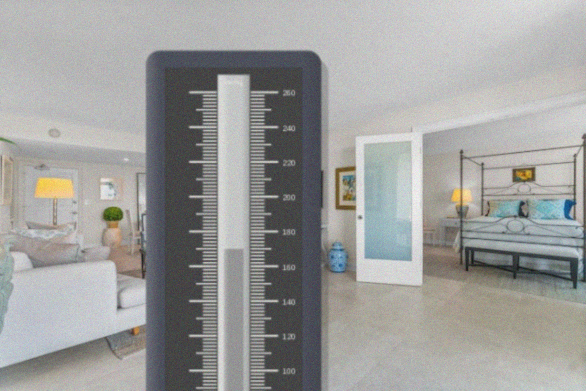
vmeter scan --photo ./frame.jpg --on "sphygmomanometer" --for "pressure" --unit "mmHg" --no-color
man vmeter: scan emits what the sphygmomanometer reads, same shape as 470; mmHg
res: 170; mmHg
